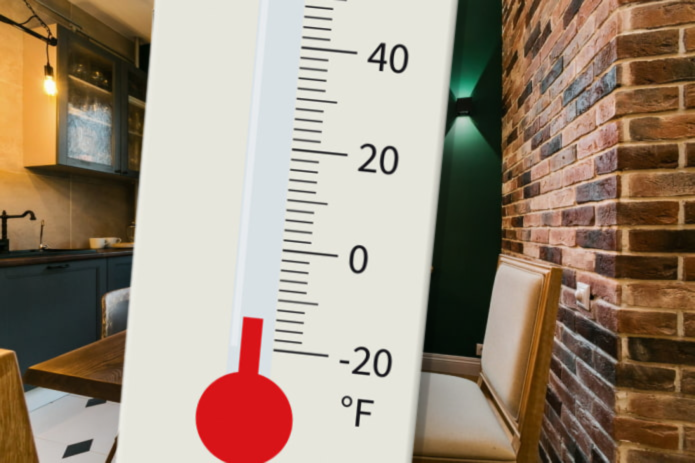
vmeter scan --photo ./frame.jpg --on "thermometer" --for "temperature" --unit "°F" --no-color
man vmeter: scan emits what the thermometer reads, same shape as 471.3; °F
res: -14; °F
